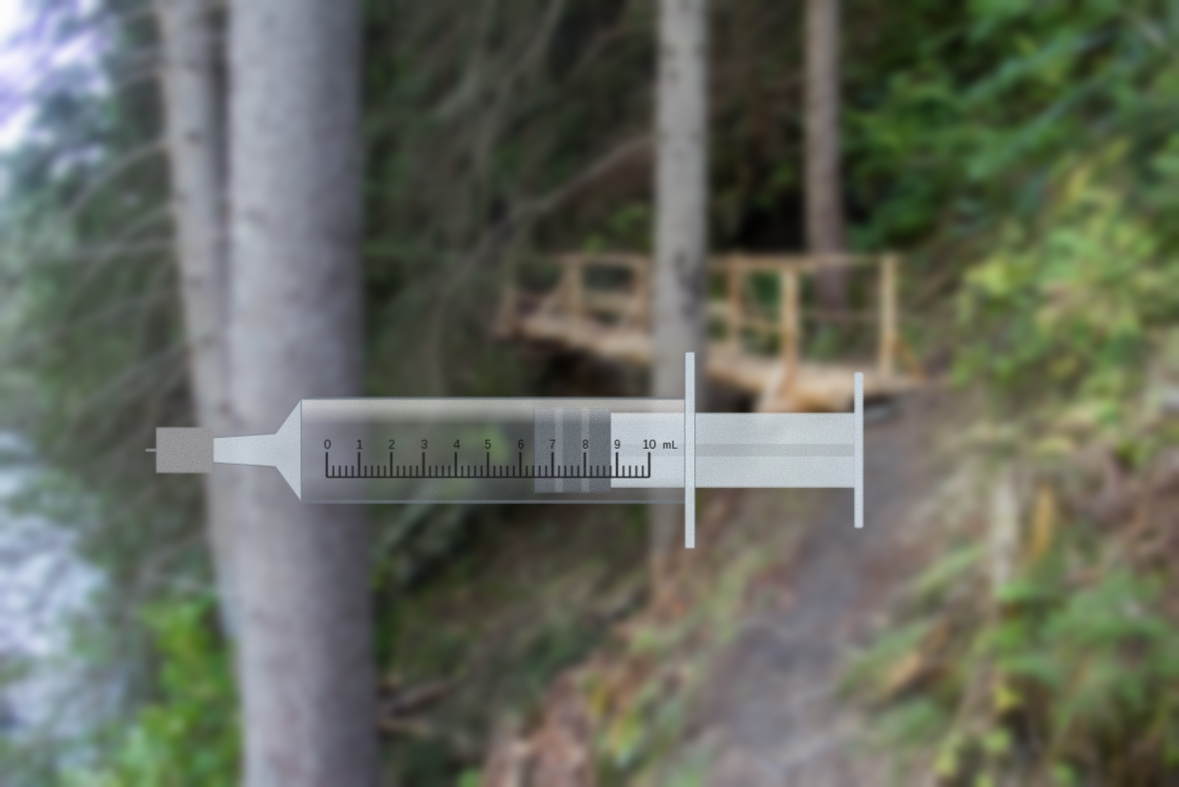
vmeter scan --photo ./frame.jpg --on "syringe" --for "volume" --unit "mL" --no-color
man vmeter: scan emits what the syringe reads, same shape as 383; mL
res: 6.4; mL
